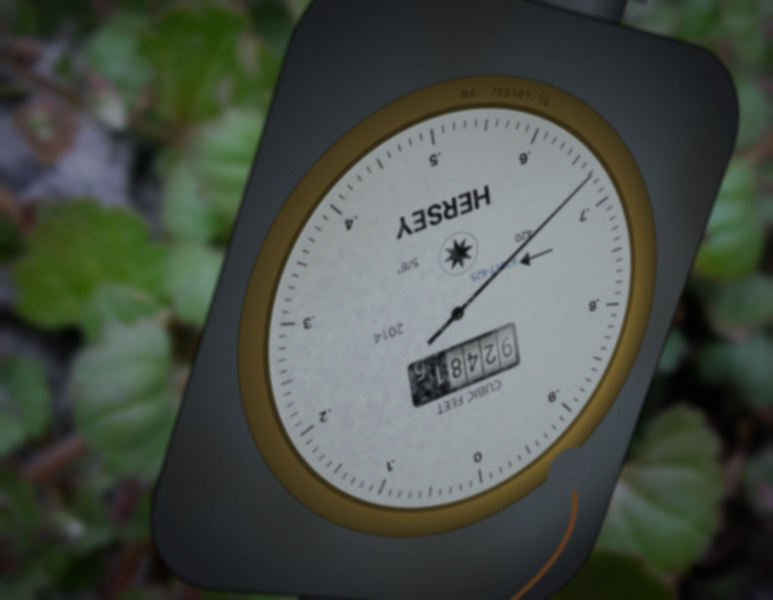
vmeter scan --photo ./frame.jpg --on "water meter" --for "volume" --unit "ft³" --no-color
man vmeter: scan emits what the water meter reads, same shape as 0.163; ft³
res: 924815.67; ft³
